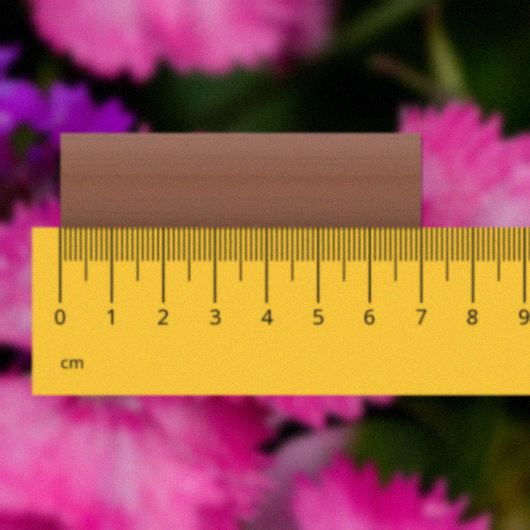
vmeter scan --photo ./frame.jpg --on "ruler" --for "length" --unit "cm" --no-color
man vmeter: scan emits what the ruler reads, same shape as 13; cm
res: 7; cm
